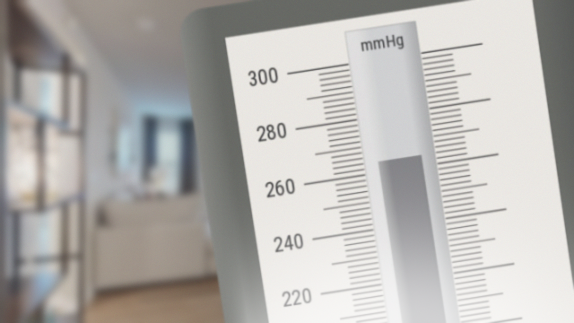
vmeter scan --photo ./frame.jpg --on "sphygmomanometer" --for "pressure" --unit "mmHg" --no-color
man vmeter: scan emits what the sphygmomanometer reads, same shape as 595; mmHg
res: 264; mmHg
